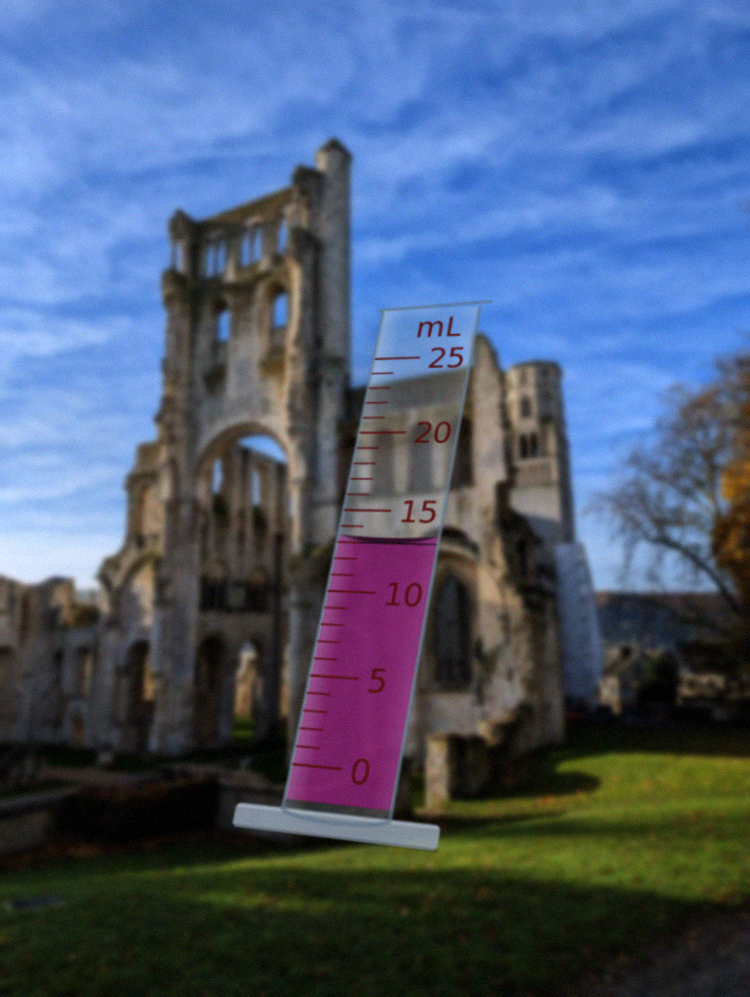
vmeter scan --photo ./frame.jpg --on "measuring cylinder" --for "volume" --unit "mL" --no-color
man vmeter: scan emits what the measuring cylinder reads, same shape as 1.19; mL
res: 13; mL
